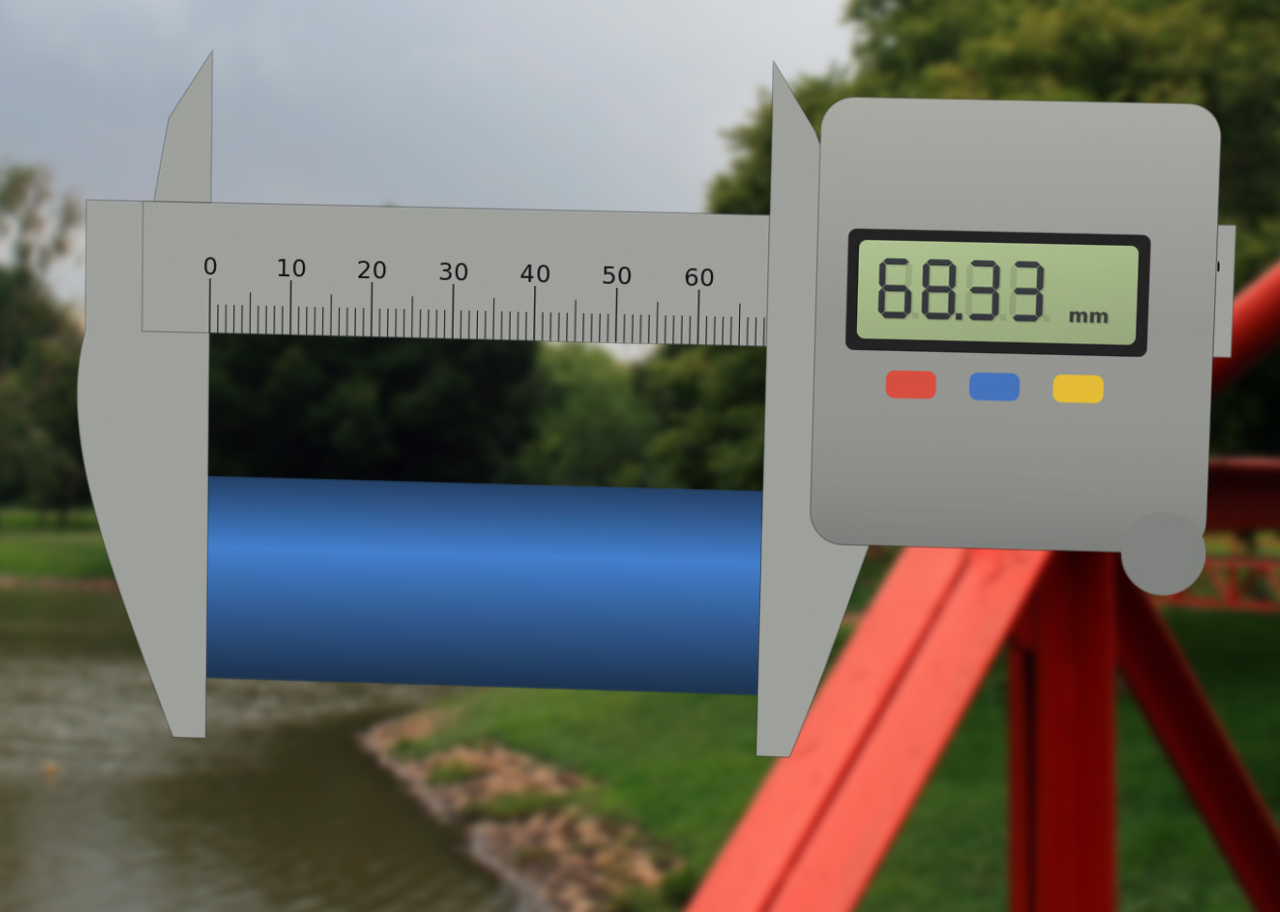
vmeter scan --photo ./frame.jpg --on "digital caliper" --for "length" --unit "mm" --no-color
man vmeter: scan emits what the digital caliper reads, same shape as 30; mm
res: 68.33; mm
